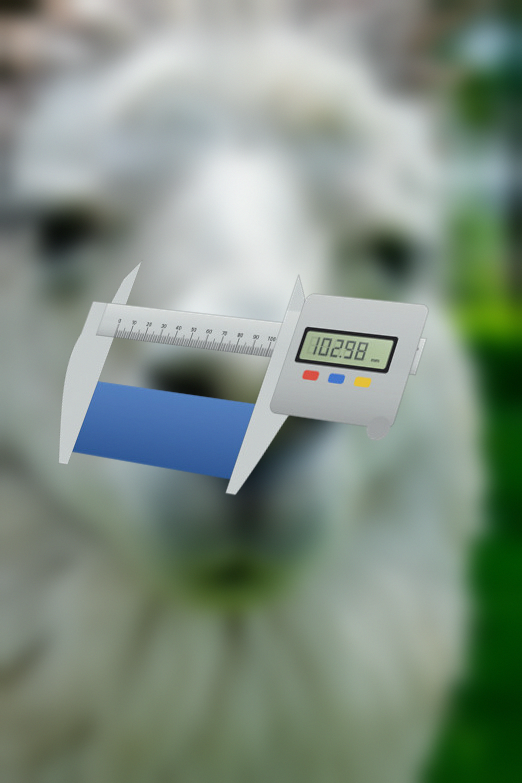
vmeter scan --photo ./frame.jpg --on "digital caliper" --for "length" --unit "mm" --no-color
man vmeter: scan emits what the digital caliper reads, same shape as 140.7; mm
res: 102.98; mm
